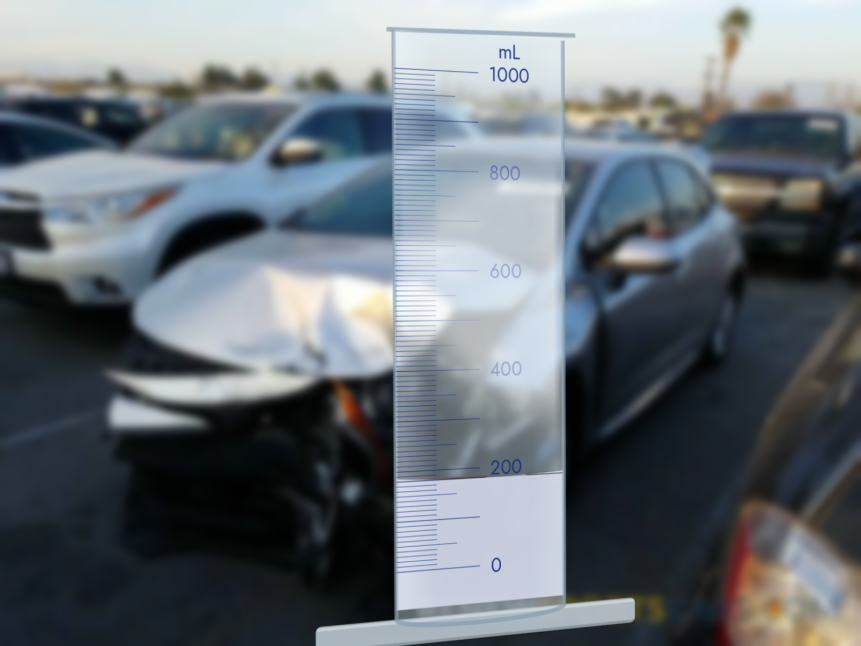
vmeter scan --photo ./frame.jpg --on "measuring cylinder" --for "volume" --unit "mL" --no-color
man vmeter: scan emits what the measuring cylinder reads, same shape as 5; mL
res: 180; mL
